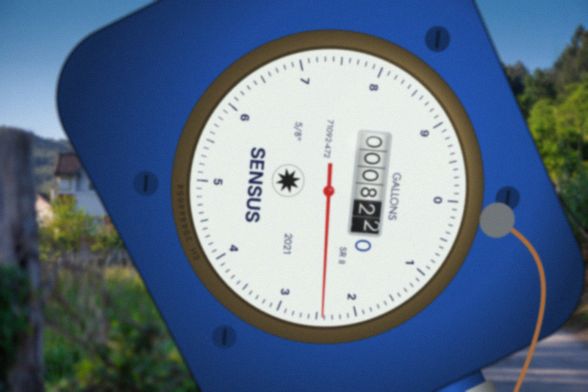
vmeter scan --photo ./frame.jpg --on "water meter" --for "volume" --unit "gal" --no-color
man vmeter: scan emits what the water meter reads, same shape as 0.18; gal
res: 8222.4; gal
